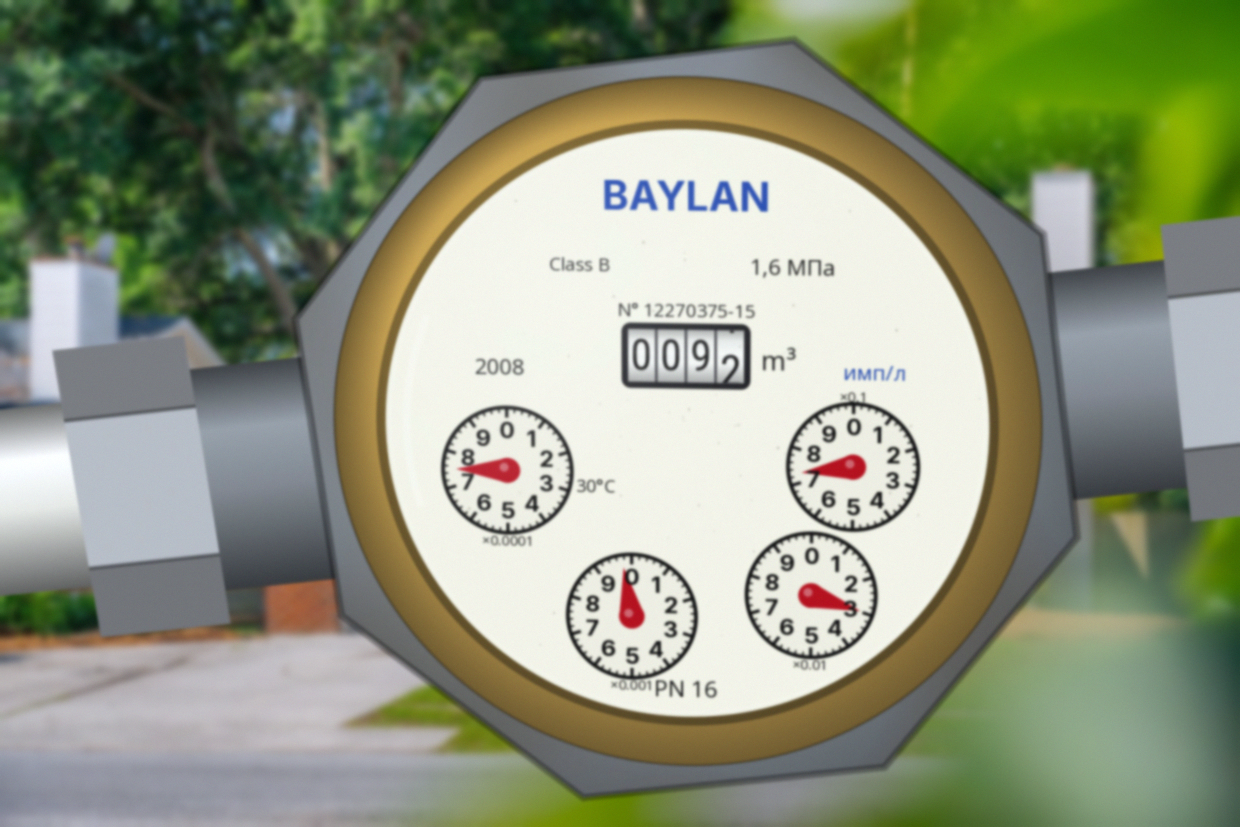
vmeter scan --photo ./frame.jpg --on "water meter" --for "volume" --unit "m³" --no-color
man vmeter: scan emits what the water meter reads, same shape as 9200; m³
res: 91.7297; m³
